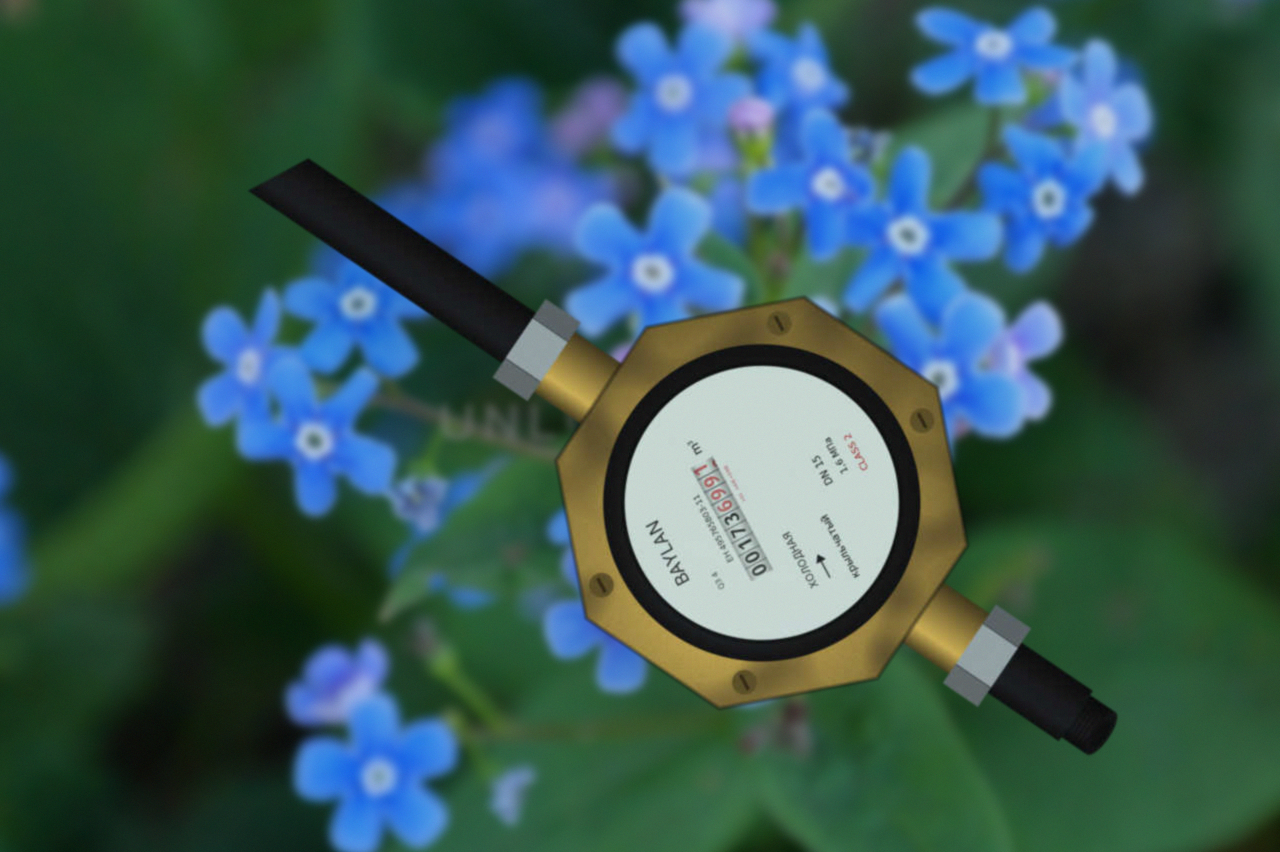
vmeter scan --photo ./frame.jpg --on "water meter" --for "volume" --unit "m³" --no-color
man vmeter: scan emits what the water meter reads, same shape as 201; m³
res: 173.6991; m³
